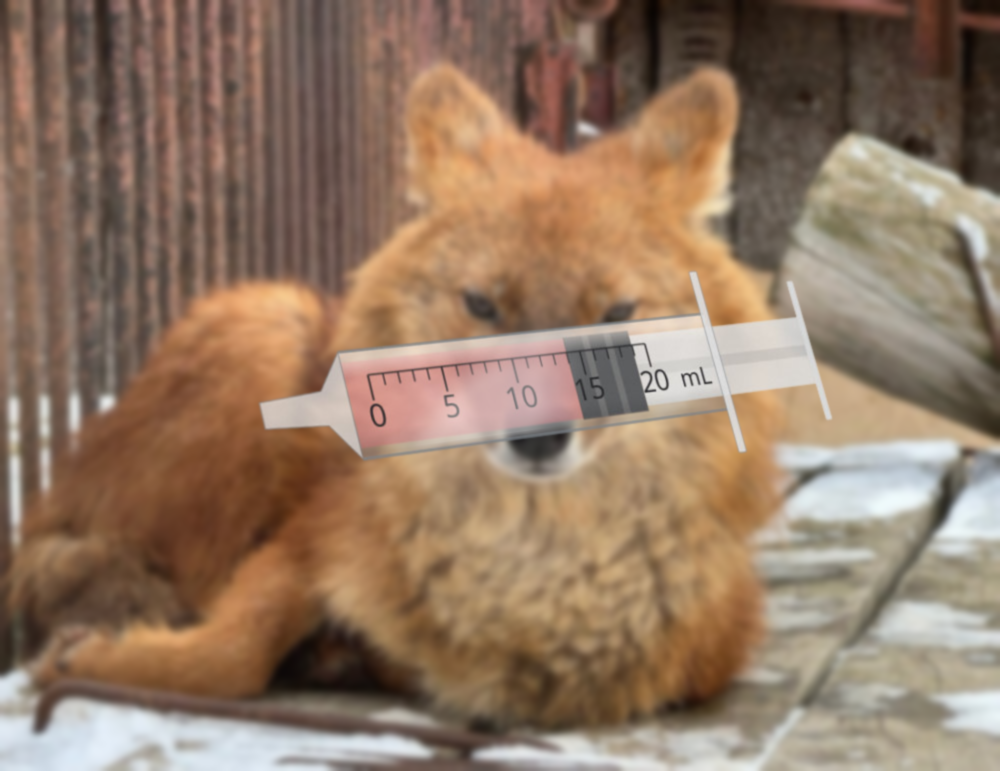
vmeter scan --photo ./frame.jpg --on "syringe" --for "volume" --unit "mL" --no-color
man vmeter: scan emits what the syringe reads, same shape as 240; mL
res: 14; mL
